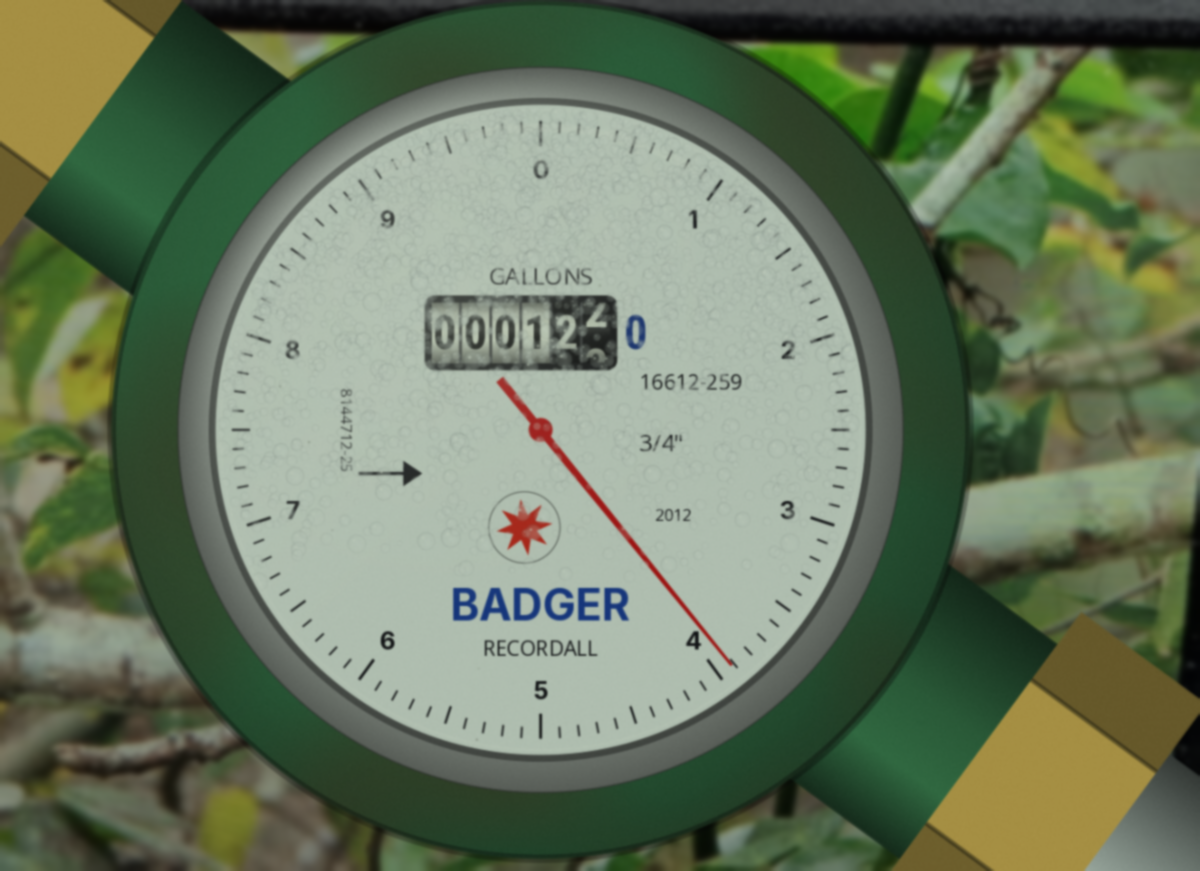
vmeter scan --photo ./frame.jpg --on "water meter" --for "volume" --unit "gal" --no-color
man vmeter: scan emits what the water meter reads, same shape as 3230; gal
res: 1223.9; gal
